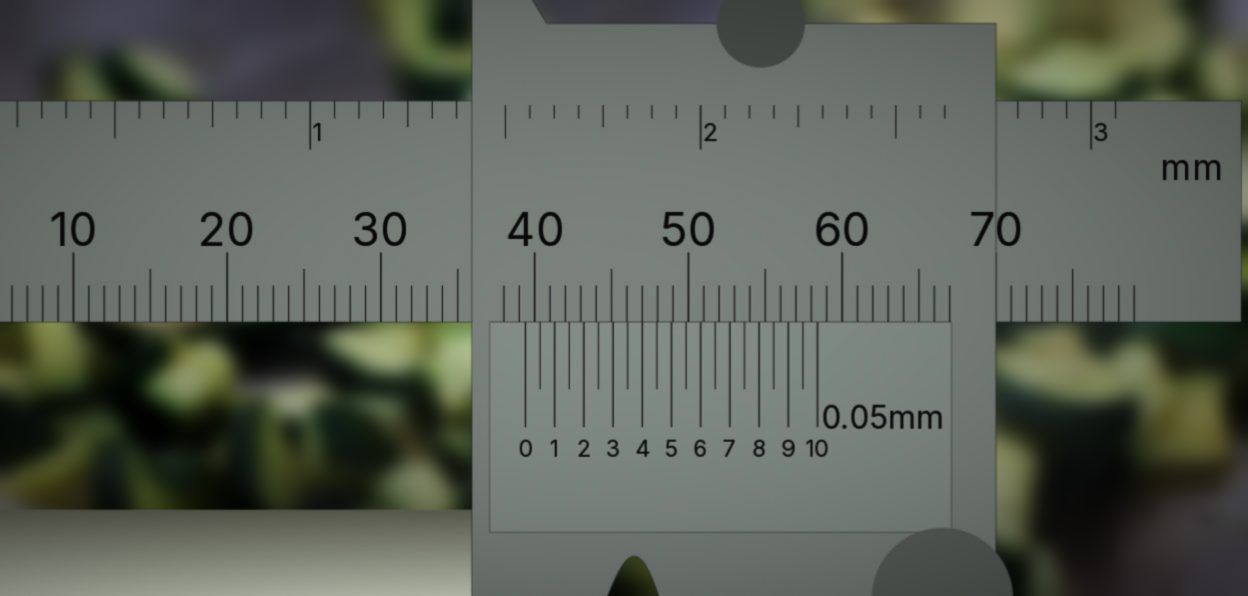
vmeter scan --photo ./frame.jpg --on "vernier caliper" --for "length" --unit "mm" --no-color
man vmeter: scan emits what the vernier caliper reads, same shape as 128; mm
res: 39.4; mm
